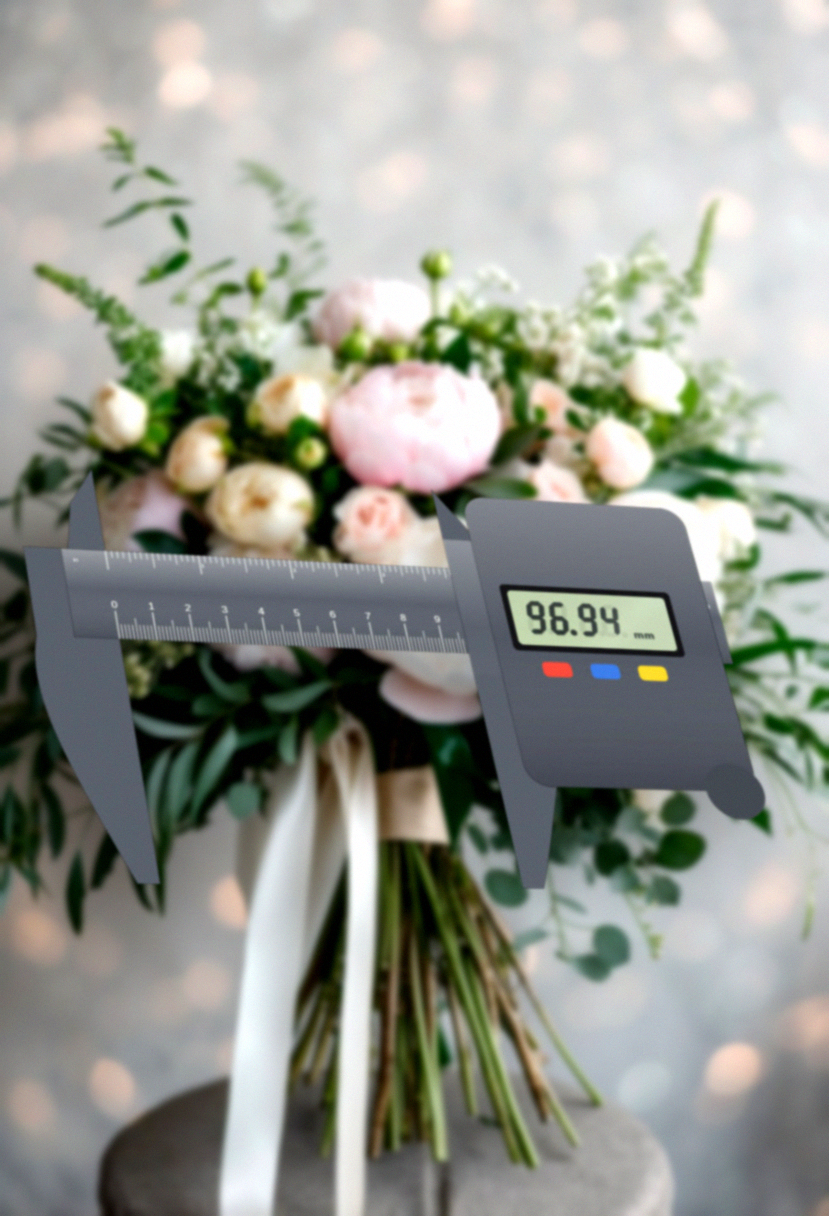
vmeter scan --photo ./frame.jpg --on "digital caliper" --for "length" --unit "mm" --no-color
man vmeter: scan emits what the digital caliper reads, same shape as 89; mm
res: 96.94; mm
